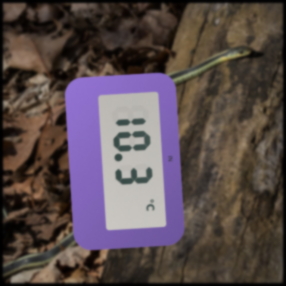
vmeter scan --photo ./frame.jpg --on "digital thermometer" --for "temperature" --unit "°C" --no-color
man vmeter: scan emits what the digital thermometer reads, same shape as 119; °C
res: 10.3; °C
